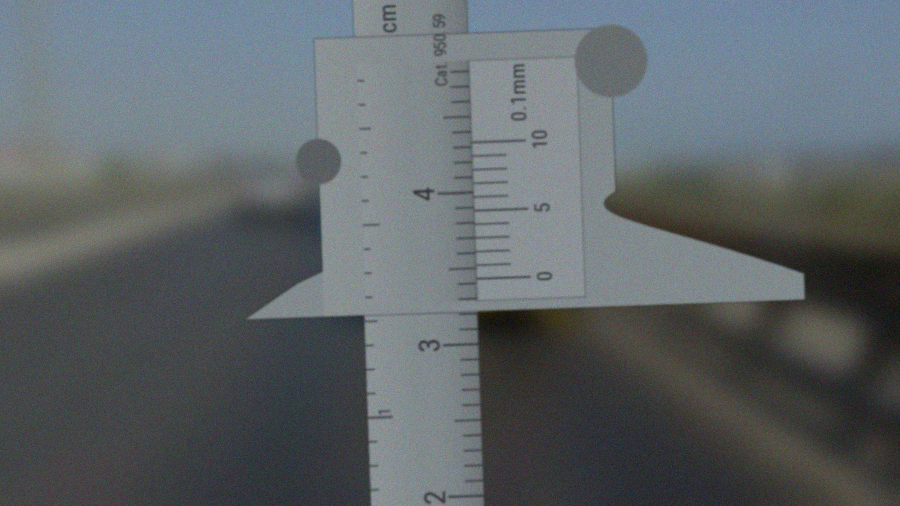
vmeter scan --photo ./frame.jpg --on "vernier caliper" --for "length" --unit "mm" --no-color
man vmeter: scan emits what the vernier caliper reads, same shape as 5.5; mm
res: 34.3; mm
